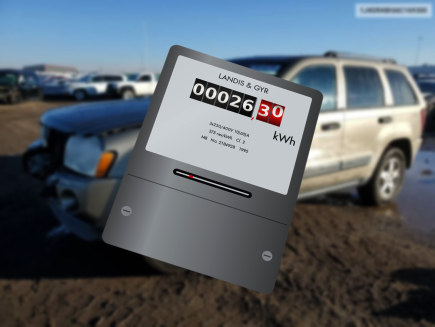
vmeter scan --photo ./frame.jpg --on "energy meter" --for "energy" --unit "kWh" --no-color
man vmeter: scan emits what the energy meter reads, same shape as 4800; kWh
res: 26.30; kWh
